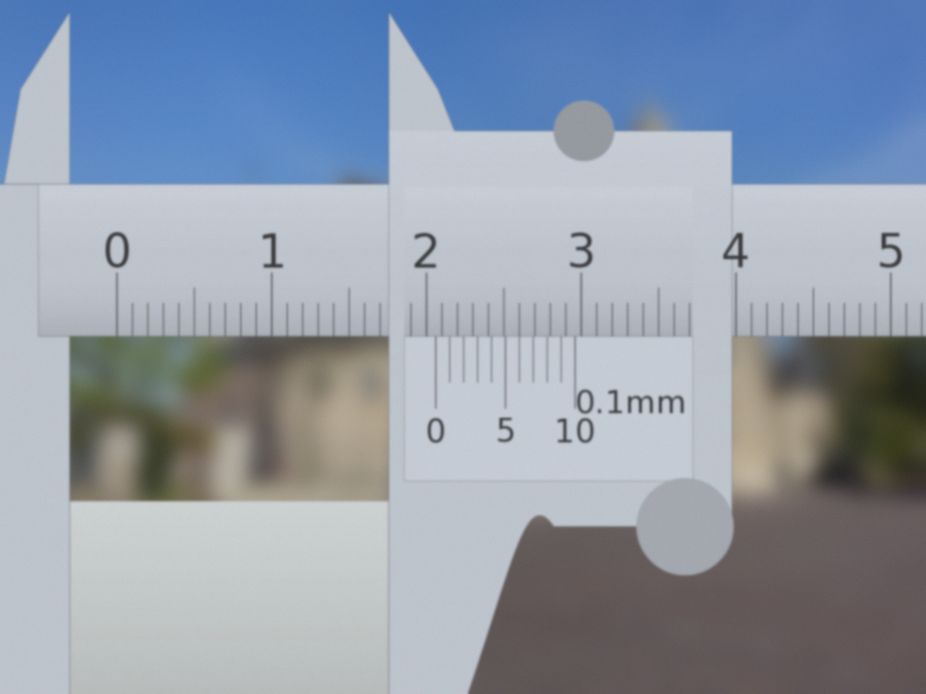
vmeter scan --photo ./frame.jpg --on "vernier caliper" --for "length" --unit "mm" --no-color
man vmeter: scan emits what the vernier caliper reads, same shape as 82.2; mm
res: 20.6; mm
